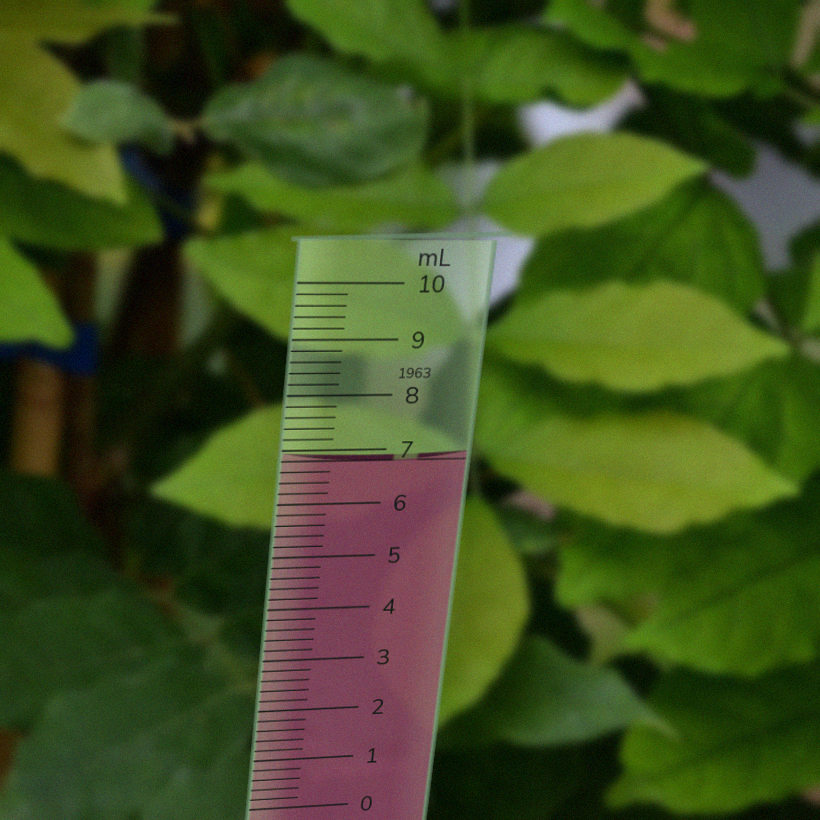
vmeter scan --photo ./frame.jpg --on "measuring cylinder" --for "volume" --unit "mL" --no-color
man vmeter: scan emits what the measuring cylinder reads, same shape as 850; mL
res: 6.8; mL
